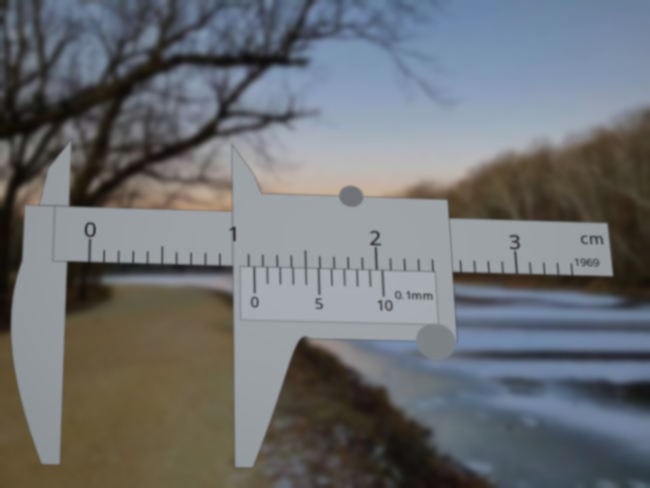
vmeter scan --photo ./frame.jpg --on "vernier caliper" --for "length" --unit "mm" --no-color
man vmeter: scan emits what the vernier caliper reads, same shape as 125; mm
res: 11.4; mm
